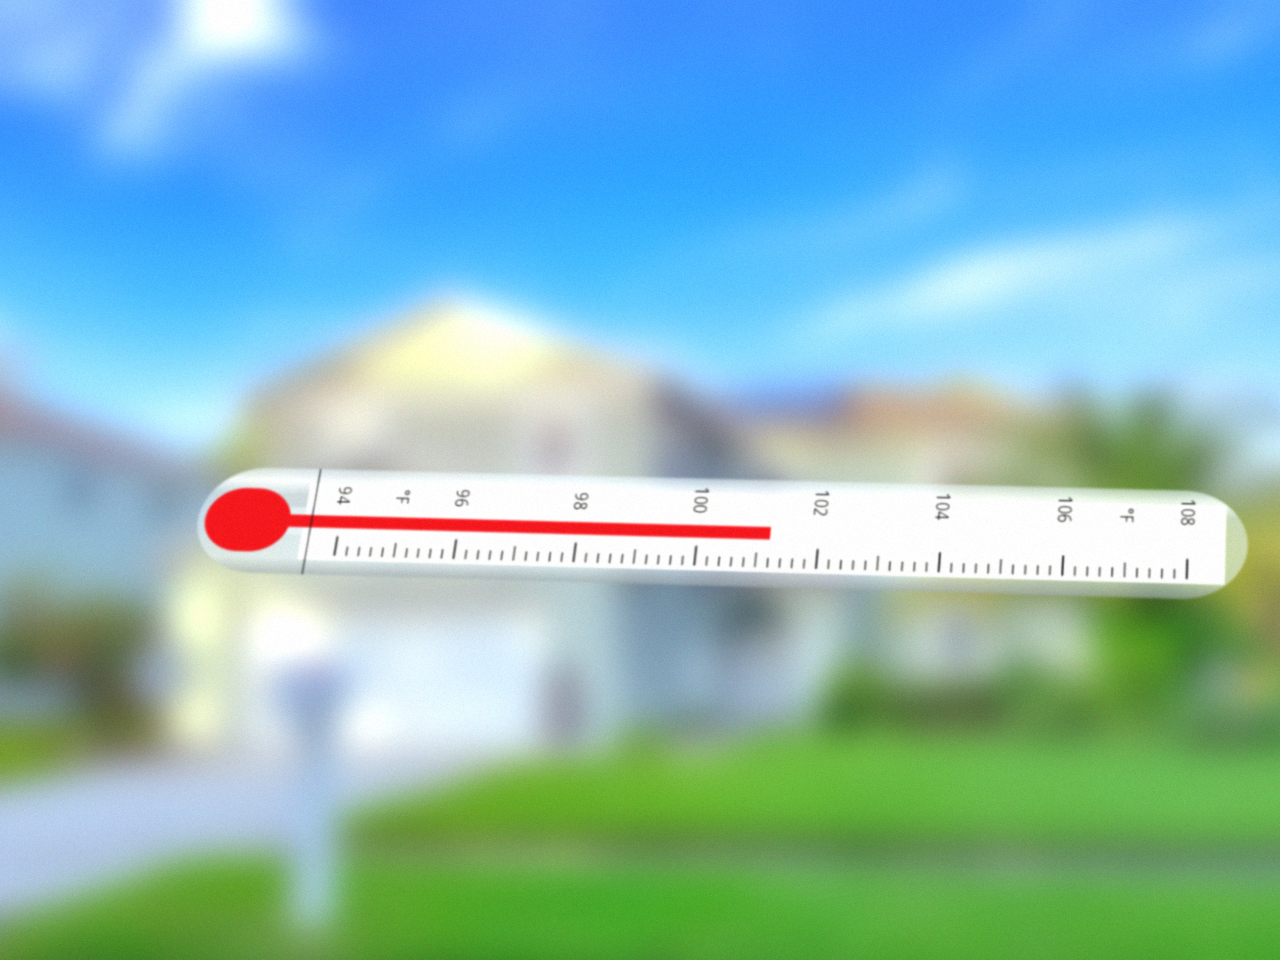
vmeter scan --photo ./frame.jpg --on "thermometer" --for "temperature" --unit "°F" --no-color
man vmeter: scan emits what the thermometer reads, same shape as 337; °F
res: 101.2; °F
